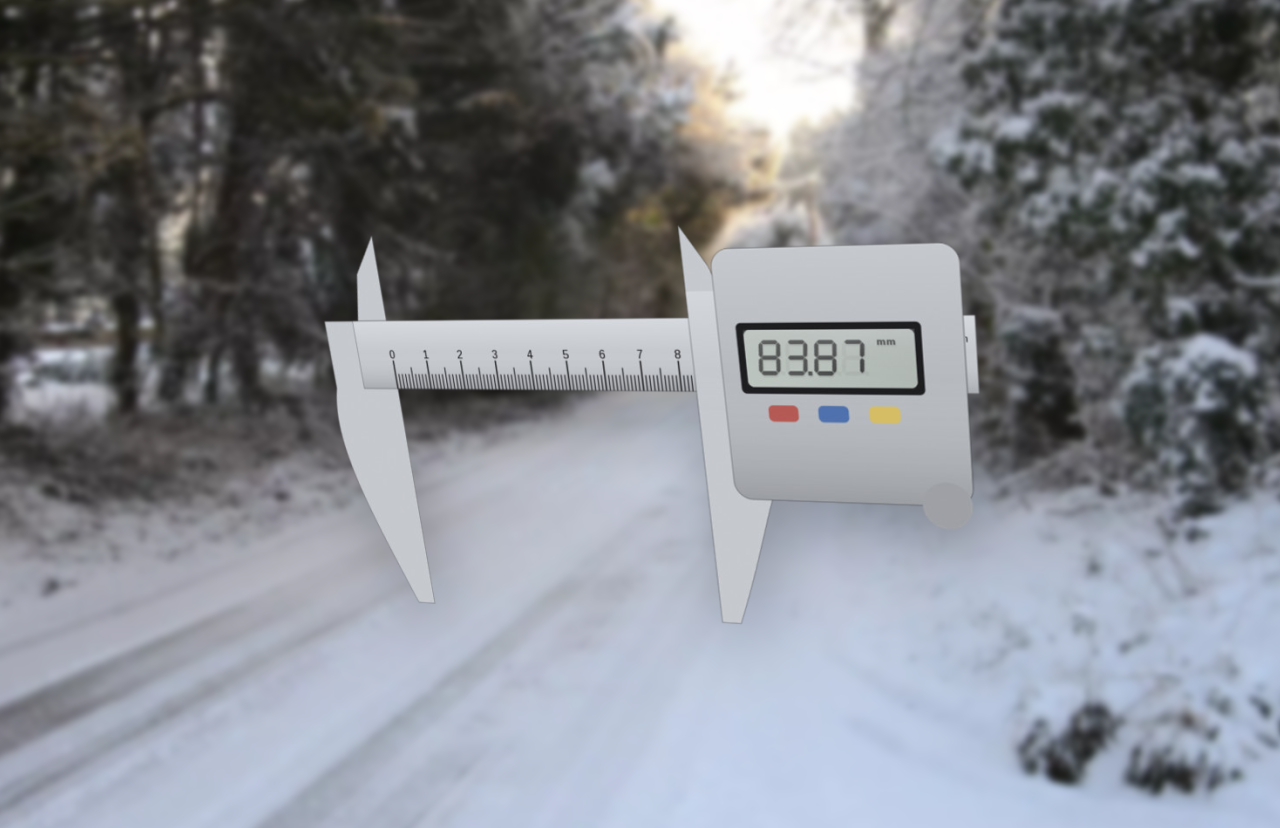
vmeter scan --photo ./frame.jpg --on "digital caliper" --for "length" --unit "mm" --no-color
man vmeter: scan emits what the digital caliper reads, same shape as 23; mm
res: 83.87; mm
